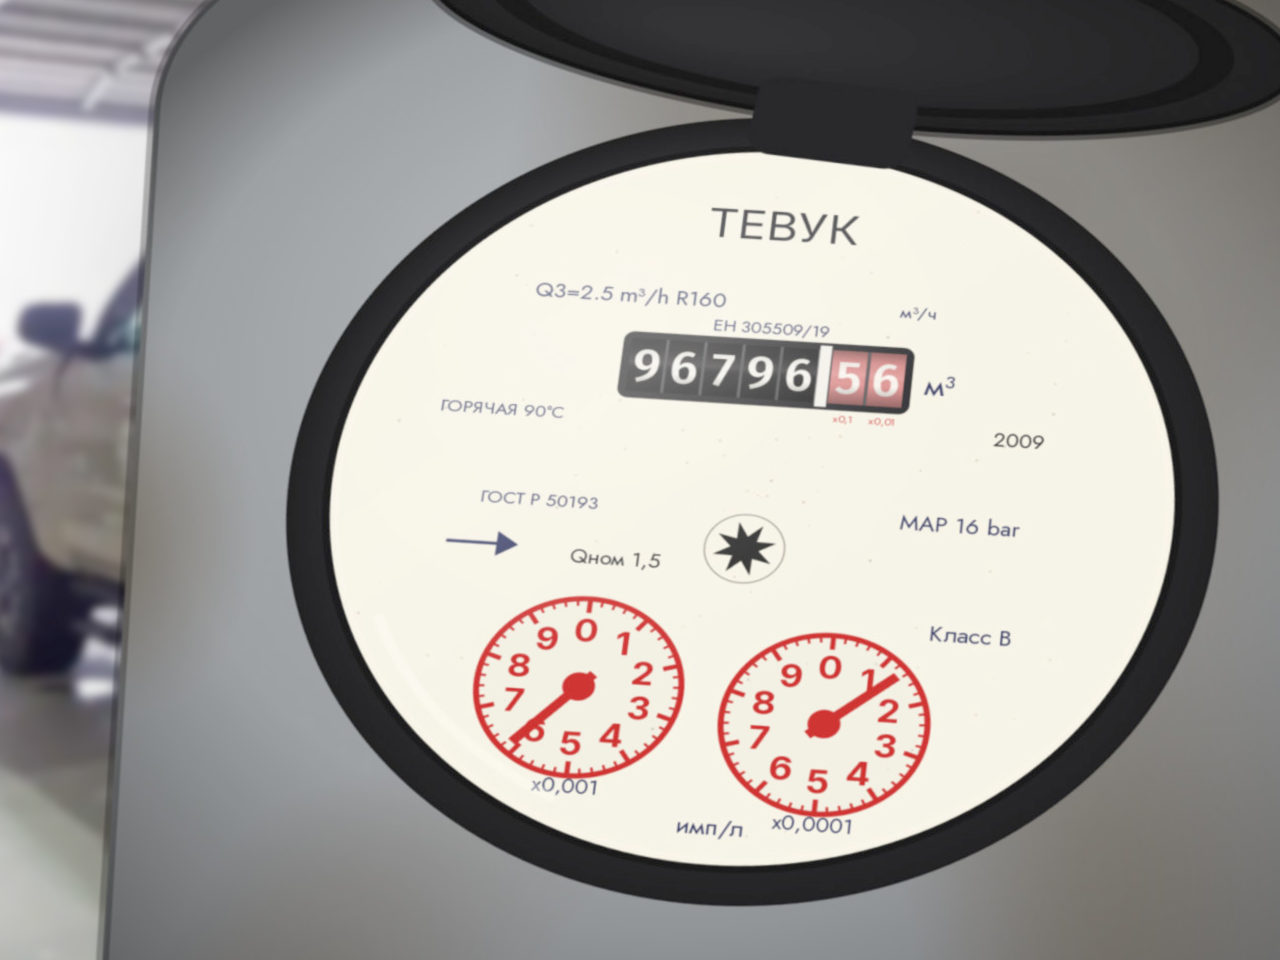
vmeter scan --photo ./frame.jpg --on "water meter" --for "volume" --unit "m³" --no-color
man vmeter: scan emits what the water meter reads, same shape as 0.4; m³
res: 96796.5661; m³
